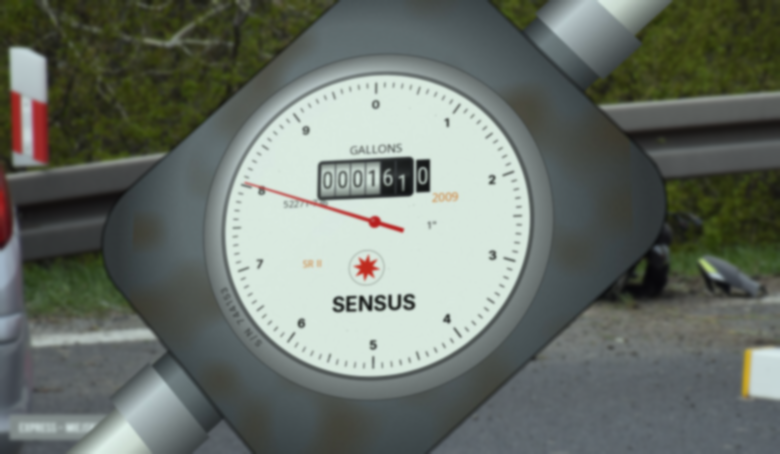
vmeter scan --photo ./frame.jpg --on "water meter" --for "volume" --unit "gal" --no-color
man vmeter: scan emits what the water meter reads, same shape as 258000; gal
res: 1608.0; gal
